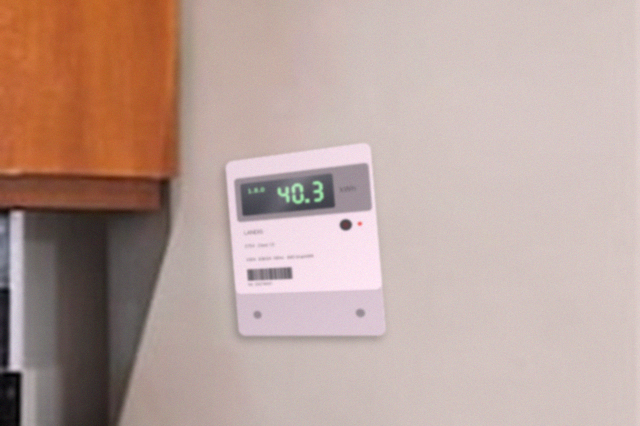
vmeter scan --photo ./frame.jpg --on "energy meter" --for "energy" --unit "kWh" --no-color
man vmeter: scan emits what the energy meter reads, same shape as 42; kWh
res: 40.3; kWh
